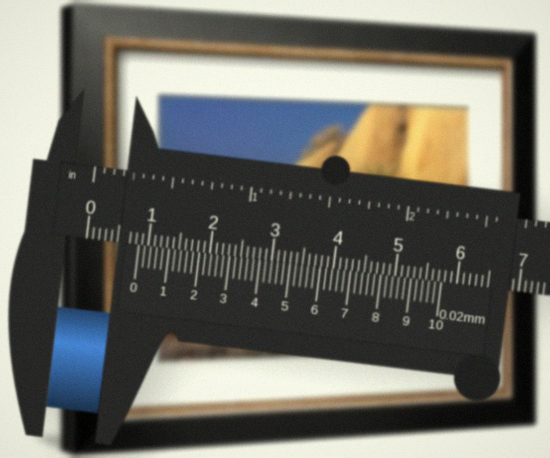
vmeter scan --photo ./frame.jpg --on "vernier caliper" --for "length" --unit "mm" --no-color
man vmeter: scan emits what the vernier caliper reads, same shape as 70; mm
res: 8.5; mm
